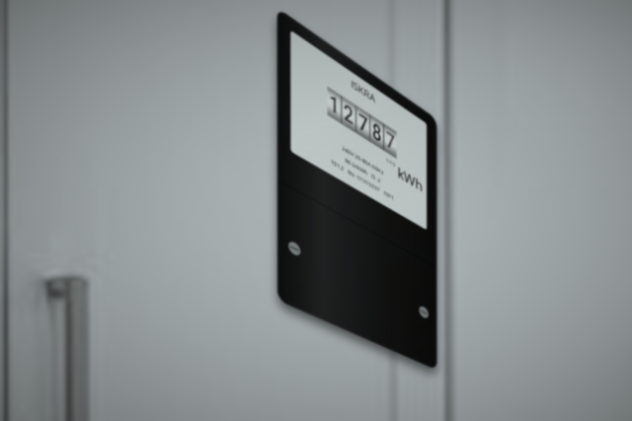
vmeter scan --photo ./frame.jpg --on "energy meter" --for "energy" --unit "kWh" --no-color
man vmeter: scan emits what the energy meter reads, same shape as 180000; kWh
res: 1278.7; kWh
